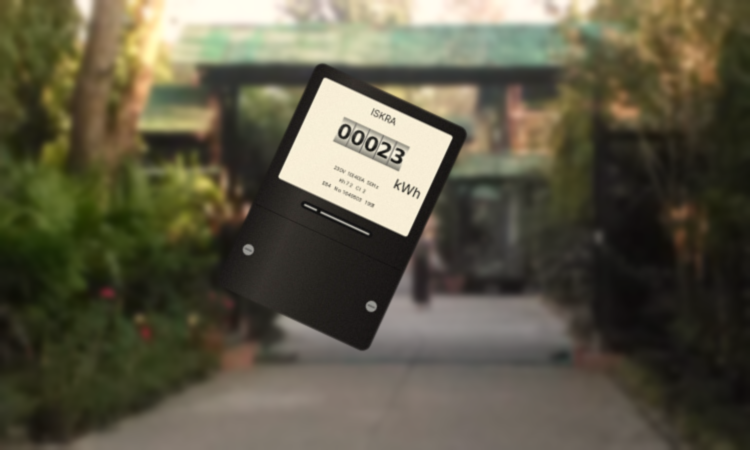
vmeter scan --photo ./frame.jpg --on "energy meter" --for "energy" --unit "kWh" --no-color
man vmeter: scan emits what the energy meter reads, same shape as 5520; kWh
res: 23; kWh
